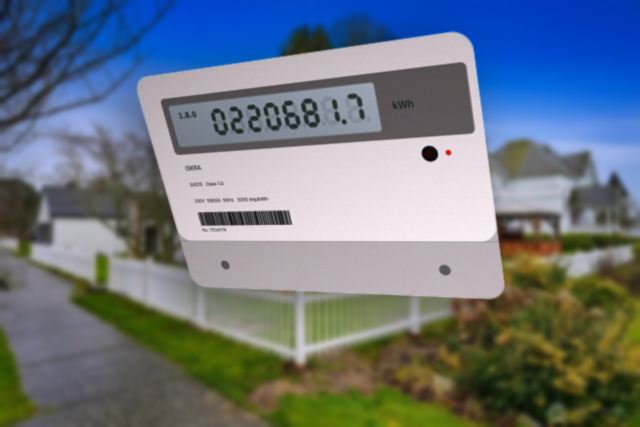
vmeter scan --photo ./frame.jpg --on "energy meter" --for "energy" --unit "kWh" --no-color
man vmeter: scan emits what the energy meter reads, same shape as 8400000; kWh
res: 220681.7; kWh
